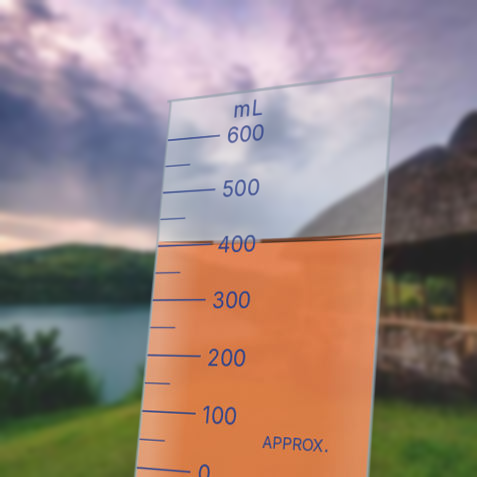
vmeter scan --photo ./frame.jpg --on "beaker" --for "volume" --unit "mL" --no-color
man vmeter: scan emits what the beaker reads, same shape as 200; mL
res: 400; mL
